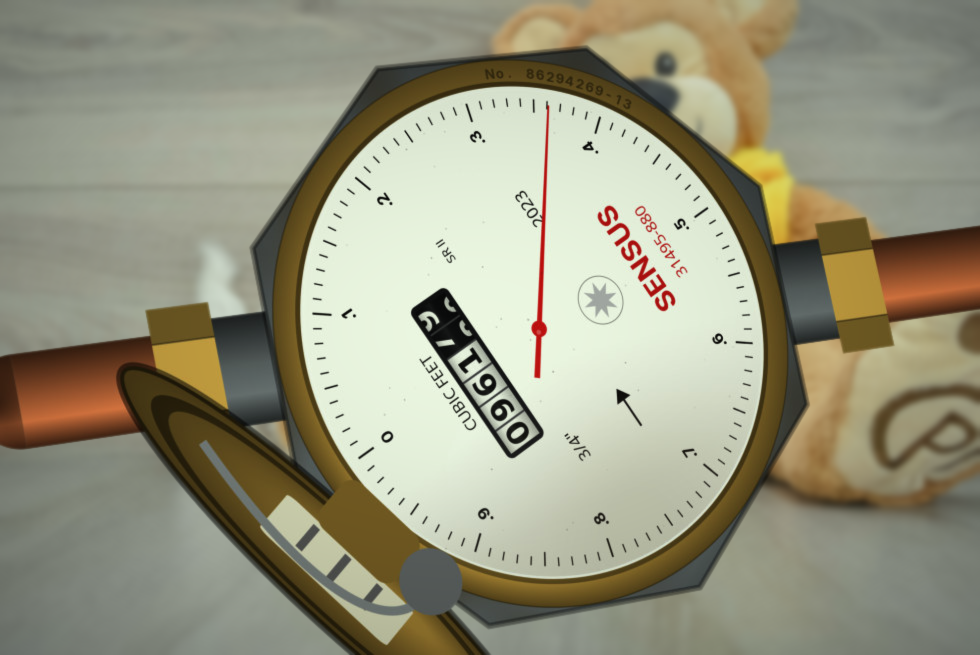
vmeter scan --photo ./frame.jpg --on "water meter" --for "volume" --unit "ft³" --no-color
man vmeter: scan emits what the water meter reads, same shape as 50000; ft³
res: 96179.36; ft³
